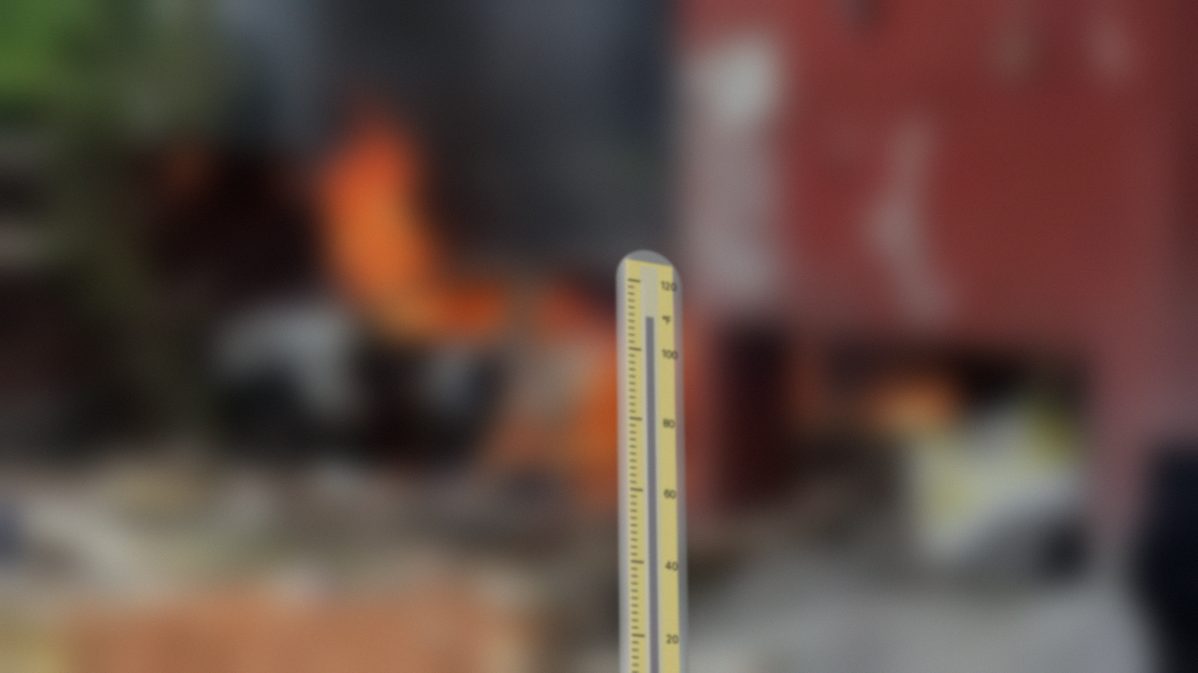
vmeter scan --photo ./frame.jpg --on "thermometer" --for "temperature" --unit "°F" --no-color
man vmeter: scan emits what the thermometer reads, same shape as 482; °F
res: 110; °F
